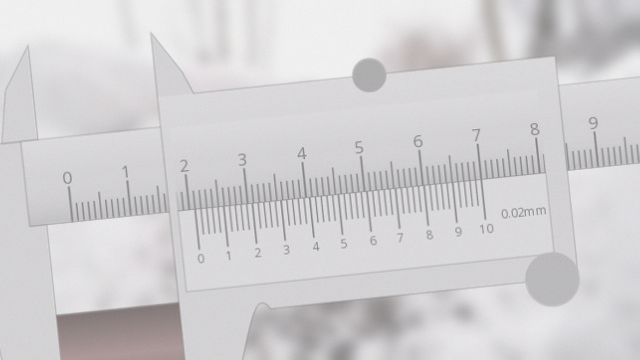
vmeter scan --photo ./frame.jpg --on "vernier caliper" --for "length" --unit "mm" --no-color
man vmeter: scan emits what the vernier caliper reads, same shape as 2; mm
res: 21.0; mm
